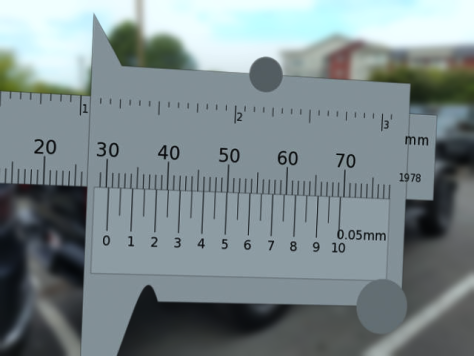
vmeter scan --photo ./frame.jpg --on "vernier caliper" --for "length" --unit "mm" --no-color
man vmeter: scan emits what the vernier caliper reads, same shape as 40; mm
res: 30.4; mm
